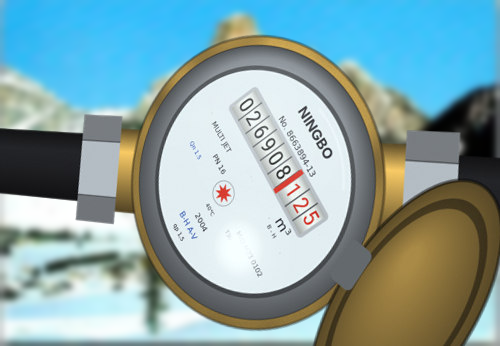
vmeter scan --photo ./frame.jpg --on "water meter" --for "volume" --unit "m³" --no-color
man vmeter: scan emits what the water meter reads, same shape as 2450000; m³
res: 26908.125; m³
